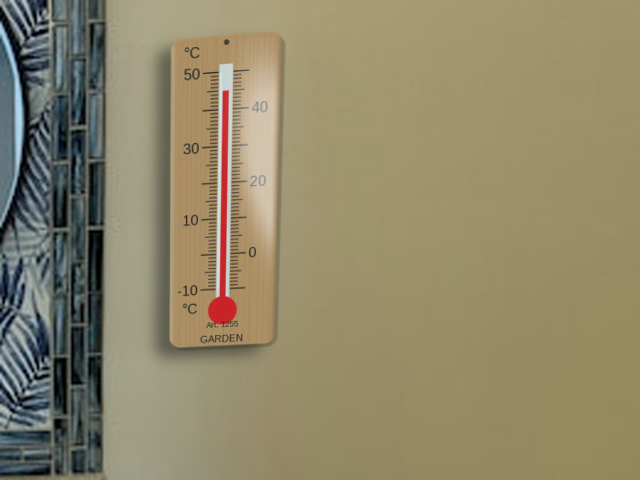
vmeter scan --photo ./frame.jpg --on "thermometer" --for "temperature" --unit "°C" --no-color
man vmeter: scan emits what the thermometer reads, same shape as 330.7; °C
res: 45; °C
